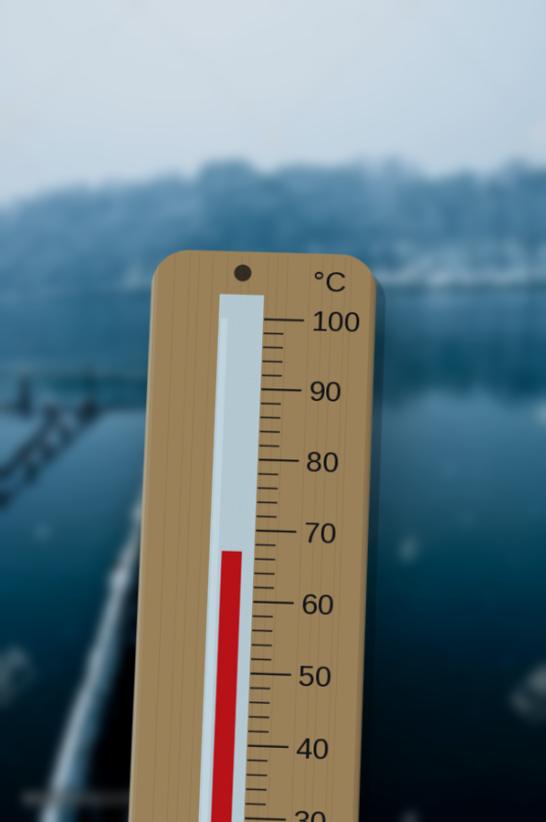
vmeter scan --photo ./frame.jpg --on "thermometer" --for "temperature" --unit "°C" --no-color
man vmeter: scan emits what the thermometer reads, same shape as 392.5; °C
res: 67; °C
